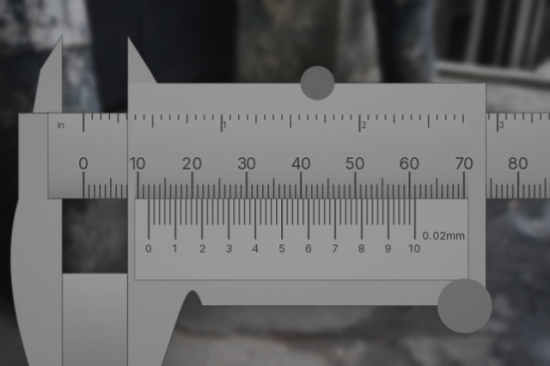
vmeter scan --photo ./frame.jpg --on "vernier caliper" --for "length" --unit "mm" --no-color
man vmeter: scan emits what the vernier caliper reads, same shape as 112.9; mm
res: 12.0; mm
